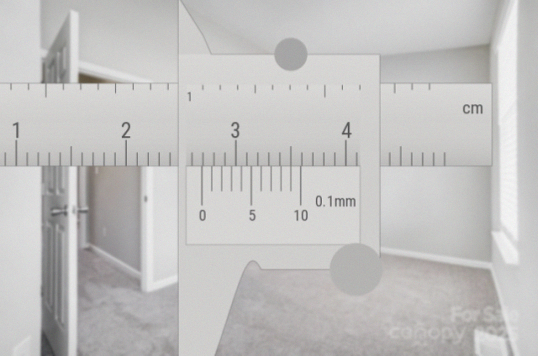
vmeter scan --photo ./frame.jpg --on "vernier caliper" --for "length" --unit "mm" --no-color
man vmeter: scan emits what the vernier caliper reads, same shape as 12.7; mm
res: 26.9; mm
